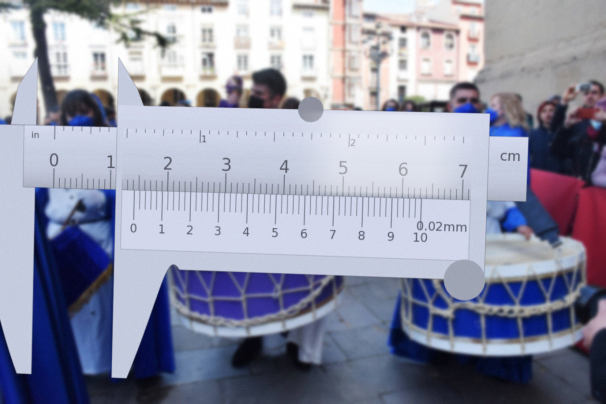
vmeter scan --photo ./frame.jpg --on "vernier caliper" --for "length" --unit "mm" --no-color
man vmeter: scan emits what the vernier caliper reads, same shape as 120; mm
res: 14.2; mm
